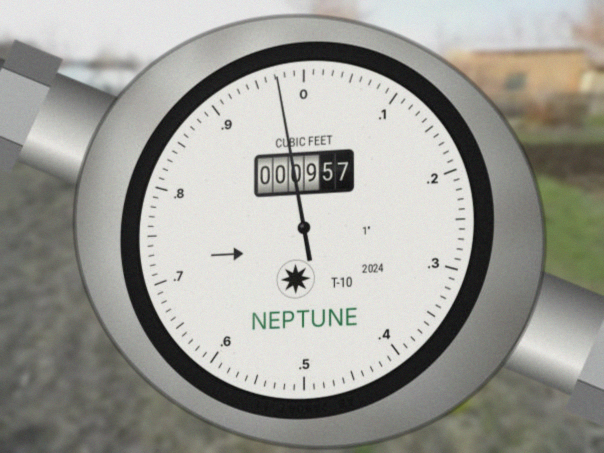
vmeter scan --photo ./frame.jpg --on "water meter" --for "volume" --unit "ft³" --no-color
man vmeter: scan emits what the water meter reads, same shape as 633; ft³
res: 956.97; ft³
